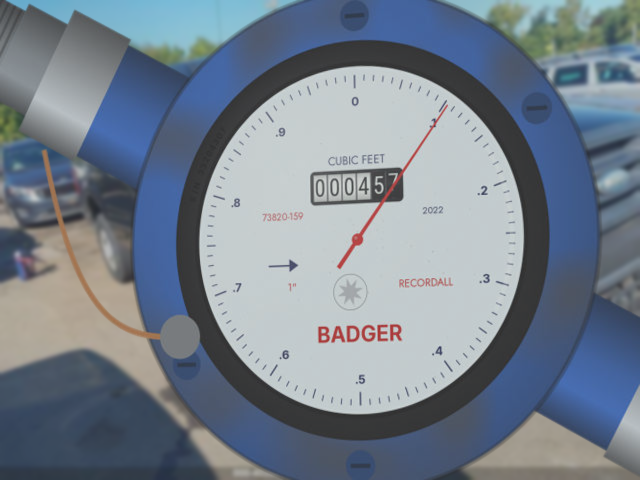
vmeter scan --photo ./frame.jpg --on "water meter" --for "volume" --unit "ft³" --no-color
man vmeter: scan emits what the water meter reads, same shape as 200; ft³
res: 457.10; ft³
